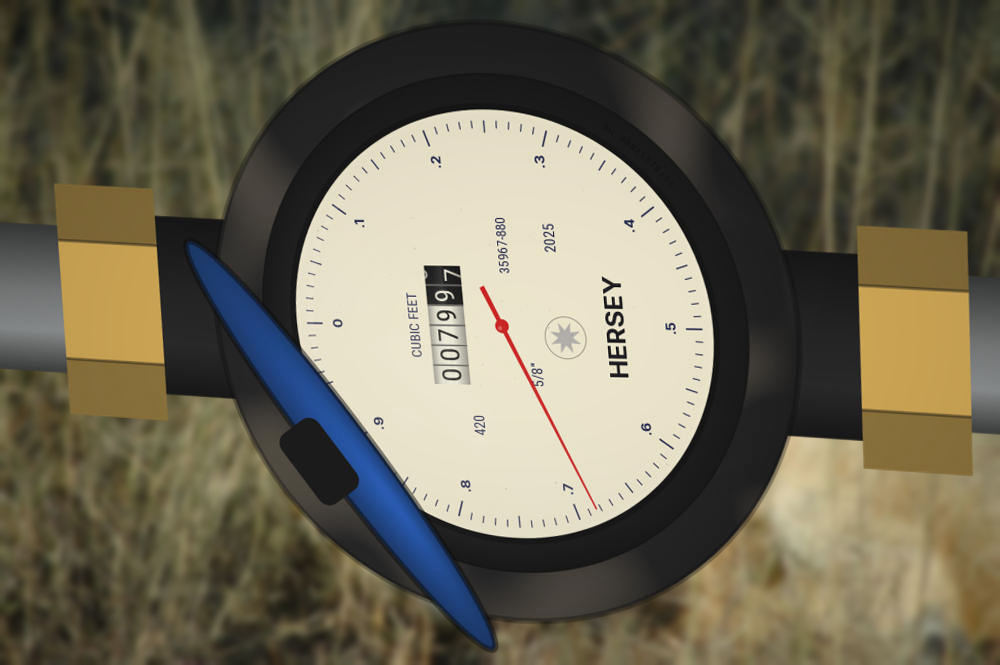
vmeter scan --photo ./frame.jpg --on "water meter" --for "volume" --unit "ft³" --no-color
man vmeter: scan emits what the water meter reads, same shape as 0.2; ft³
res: 7996.68; ft³
